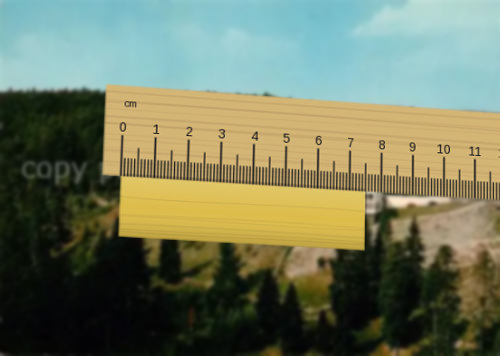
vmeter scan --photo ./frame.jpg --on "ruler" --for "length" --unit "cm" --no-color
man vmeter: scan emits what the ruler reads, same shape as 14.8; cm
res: 7.5; cm
